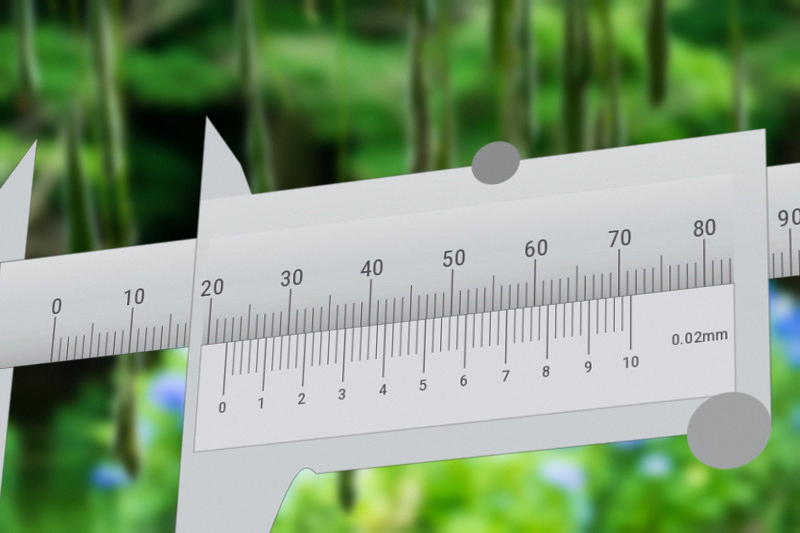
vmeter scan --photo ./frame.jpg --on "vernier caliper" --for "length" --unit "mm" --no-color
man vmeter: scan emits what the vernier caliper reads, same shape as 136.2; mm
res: 22.4; mm
